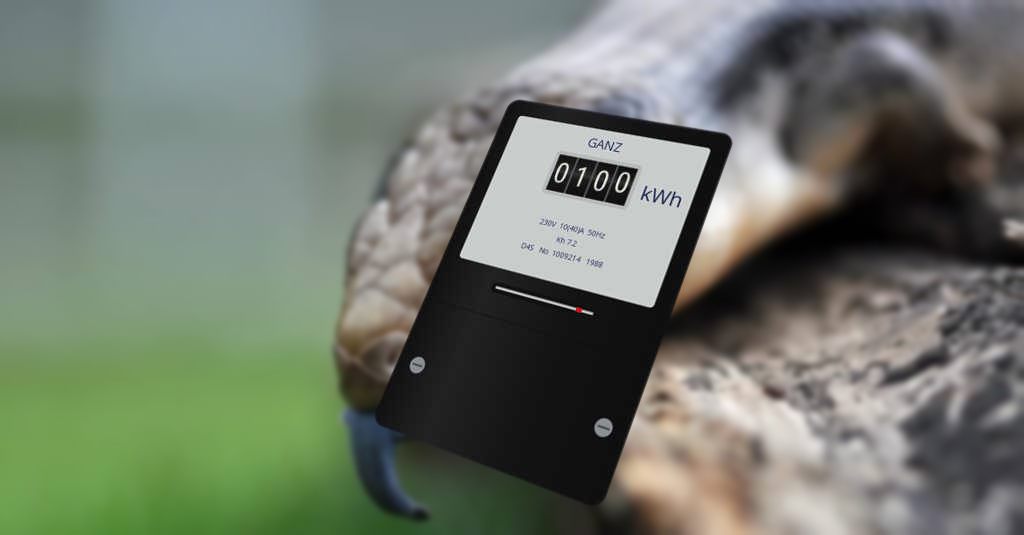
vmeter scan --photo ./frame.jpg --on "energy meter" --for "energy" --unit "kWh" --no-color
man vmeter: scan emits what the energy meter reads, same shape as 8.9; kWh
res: 100; kWh
